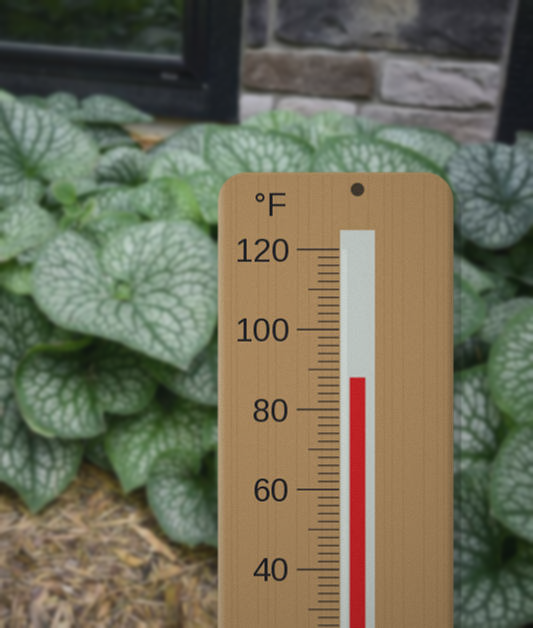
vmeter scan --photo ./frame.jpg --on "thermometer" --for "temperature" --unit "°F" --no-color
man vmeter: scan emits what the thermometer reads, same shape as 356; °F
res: 88; °F
